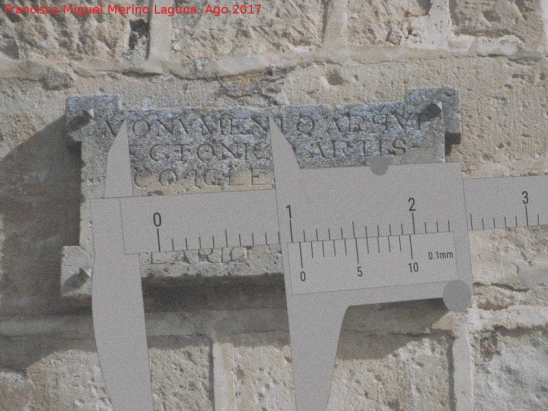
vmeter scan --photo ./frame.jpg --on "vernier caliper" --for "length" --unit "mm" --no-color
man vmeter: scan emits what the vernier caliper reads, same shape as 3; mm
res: 10.6; mm
